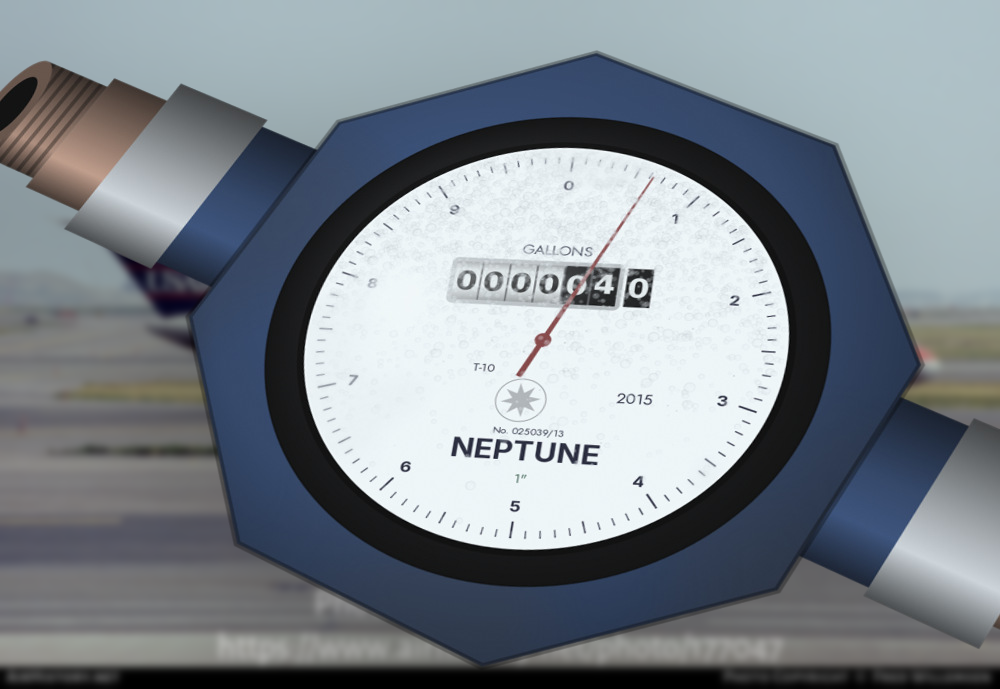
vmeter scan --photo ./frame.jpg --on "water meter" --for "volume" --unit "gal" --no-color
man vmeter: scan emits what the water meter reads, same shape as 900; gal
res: 40.6; gal
